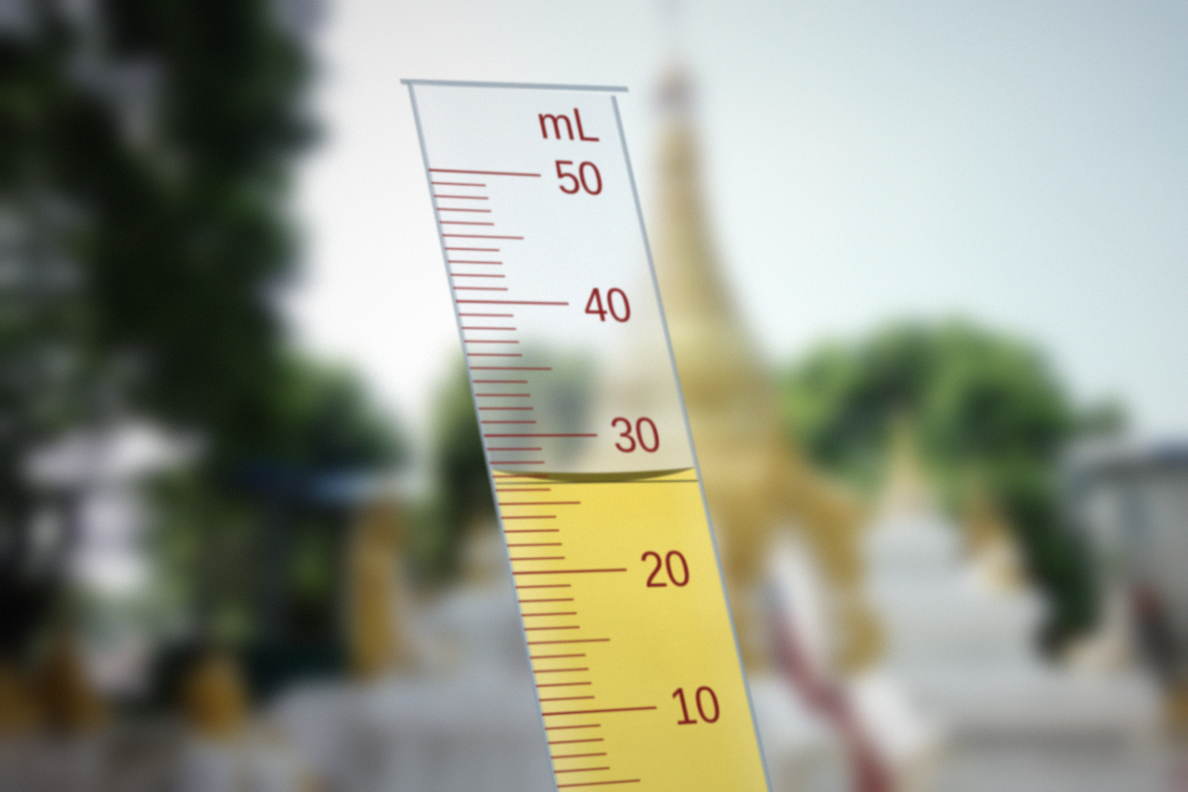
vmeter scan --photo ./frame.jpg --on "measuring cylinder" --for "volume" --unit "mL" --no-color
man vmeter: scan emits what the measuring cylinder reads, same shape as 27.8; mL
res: 26.5; mL
